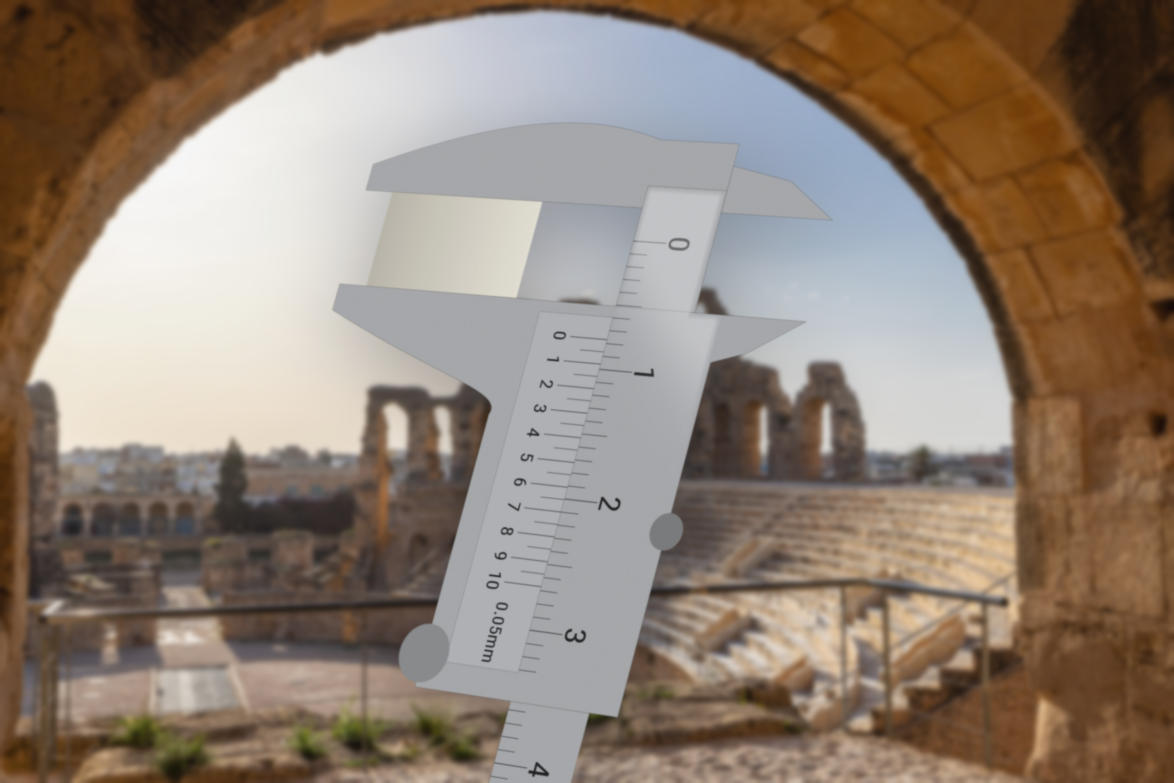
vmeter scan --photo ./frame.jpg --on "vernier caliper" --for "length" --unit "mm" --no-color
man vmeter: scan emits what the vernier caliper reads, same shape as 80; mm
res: 7.7; mm
